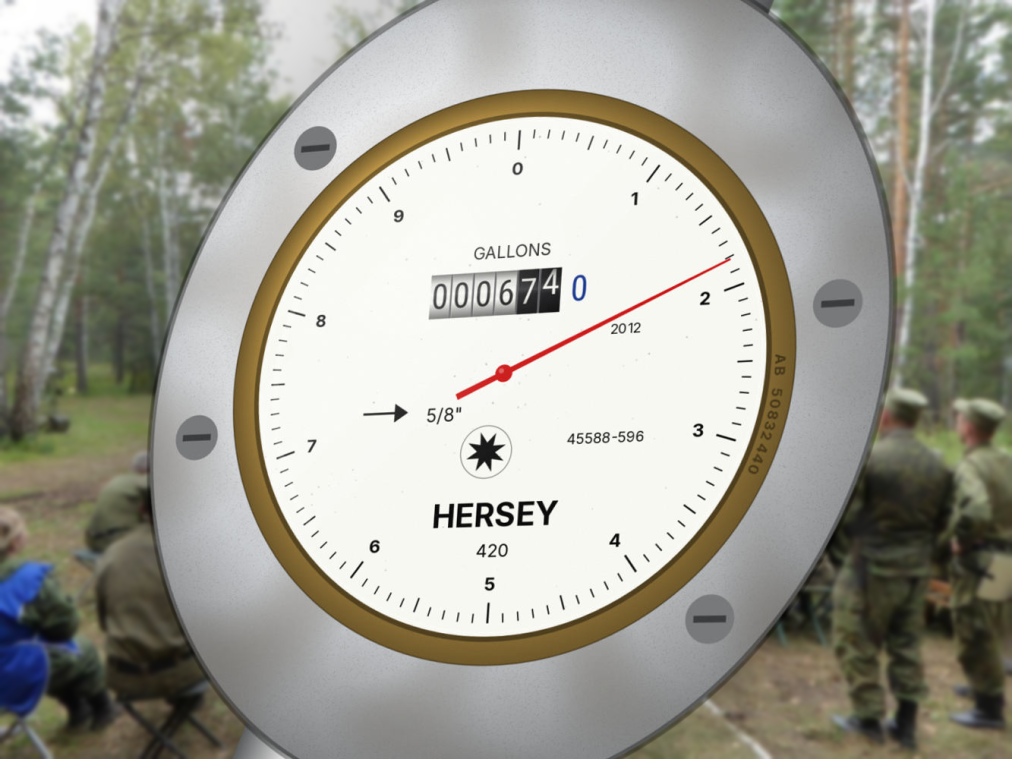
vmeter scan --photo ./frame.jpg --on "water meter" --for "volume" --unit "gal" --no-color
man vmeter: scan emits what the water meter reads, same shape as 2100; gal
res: 6741.8; gal
